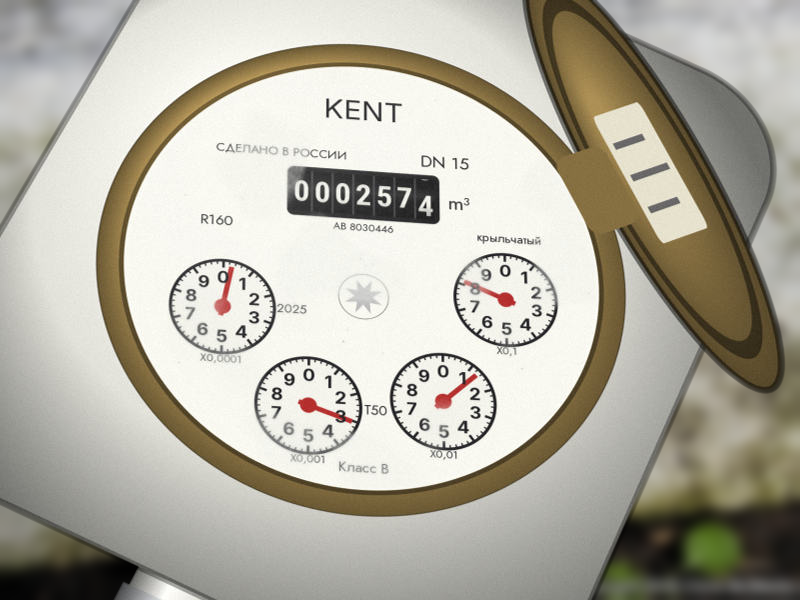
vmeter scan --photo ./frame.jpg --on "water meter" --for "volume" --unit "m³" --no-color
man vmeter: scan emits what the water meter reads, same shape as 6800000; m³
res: 2573.8130; m³
